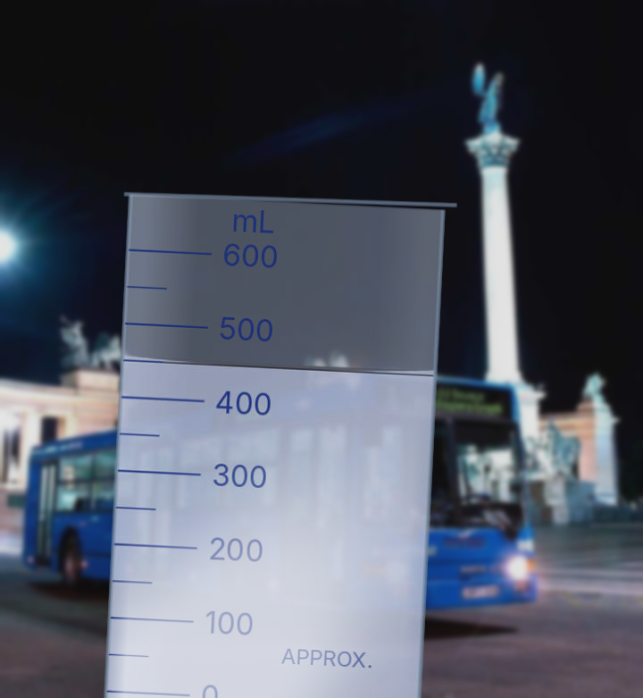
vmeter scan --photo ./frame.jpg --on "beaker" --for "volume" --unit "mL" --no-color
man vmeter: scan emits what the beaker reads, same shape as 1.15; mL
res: 450; mL
